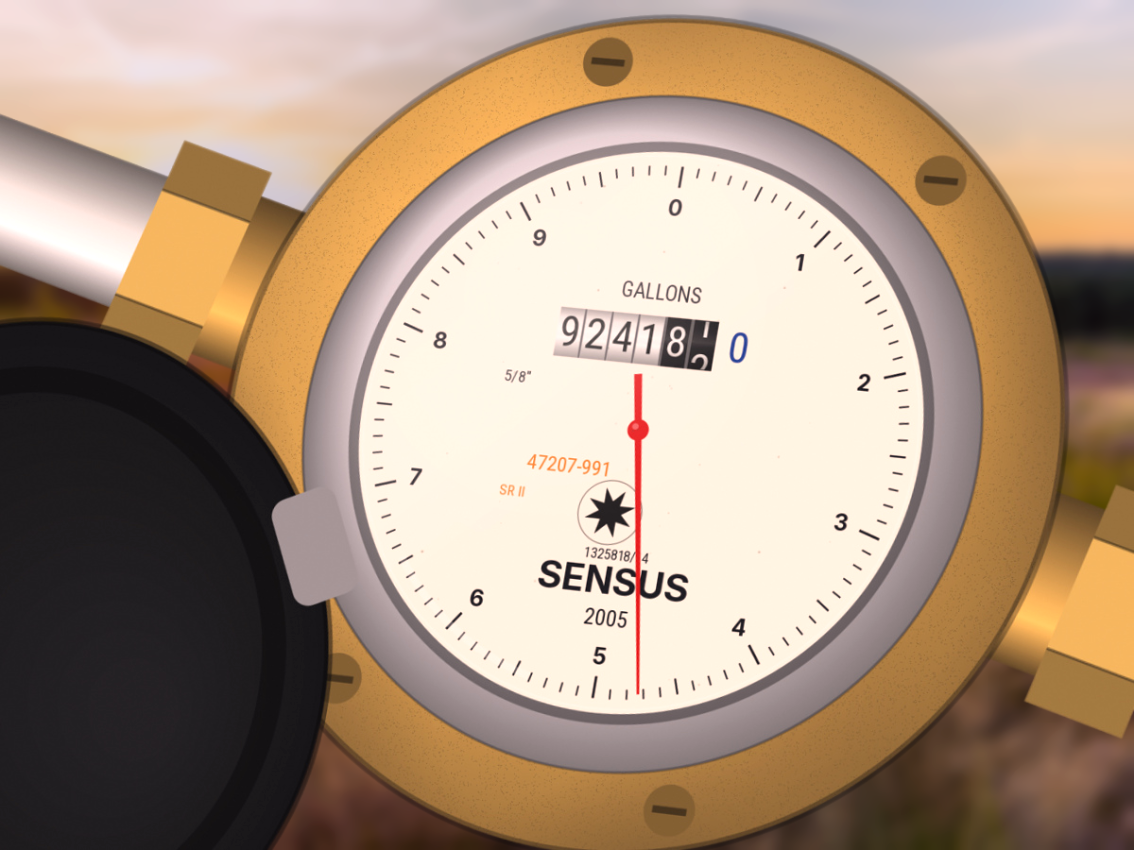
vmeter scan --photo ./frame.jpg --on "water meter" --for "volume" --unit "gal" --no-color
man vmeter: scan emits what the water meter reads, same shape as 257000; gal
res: 9241814.7; gal
